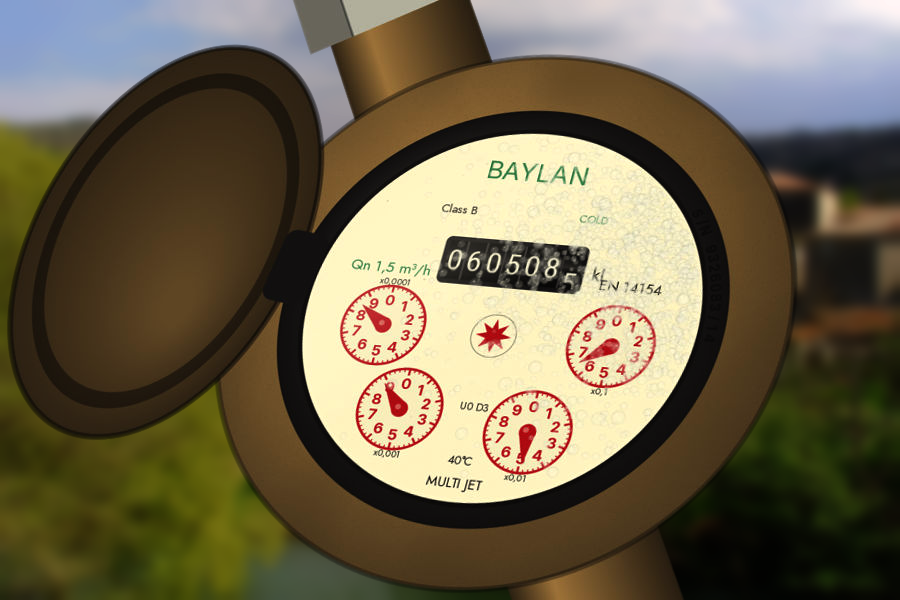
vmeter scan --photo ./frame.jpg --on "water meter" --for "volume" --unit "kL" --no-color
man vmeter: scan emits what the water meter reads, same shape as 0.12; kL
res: 605084.6488; kL
